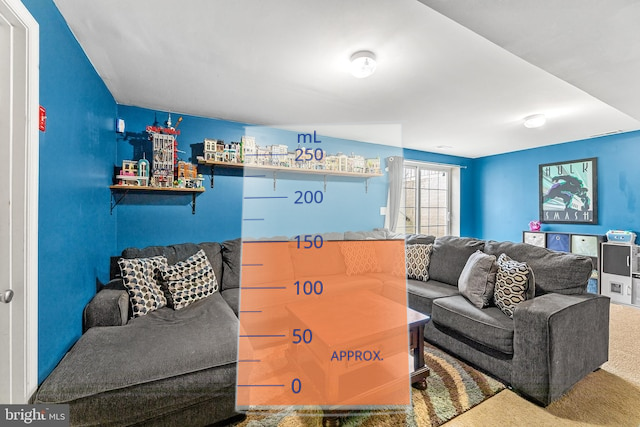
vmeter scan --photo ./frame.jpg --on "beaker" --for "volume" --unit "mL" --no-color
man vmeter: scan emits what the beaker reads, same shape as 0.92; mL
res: 150; mL
